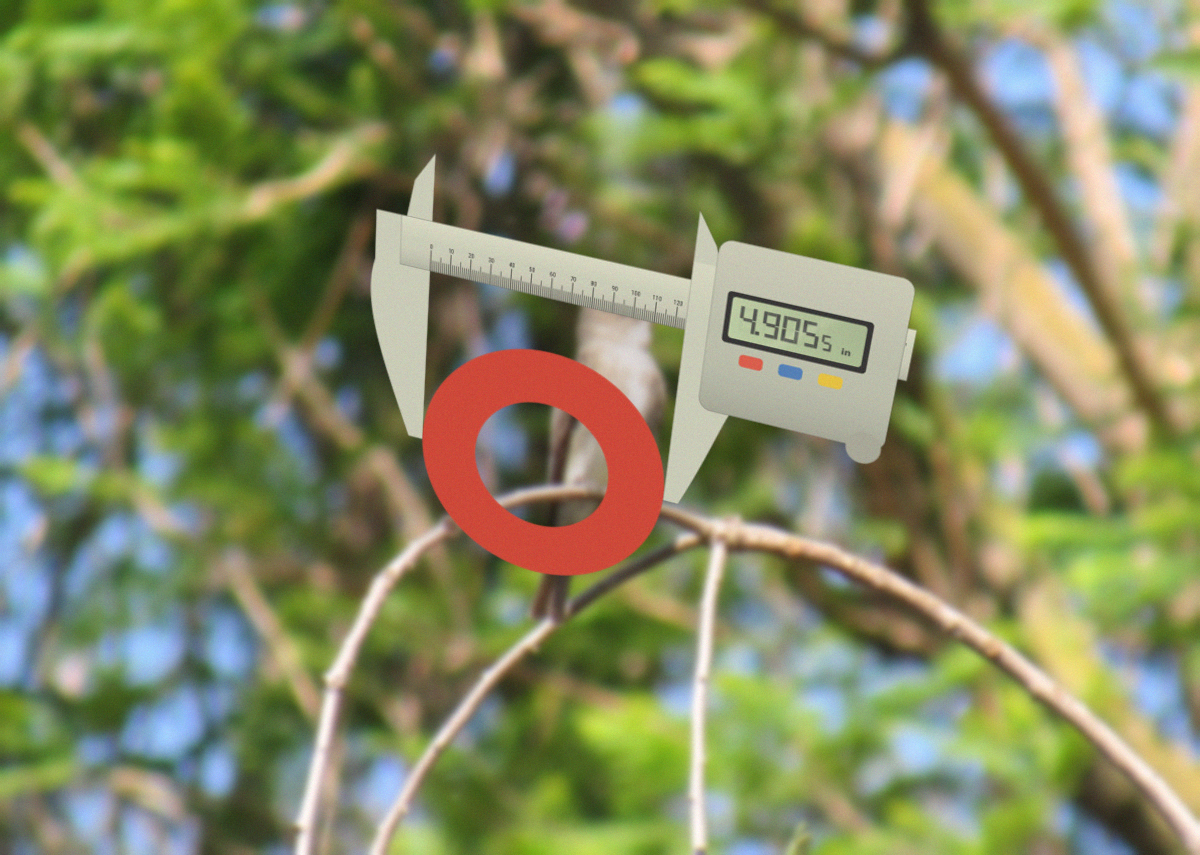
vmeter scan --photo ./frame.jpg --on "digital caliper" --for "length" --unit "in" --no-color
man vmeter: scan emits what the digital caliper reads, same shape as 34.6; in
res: 4.9055; in
